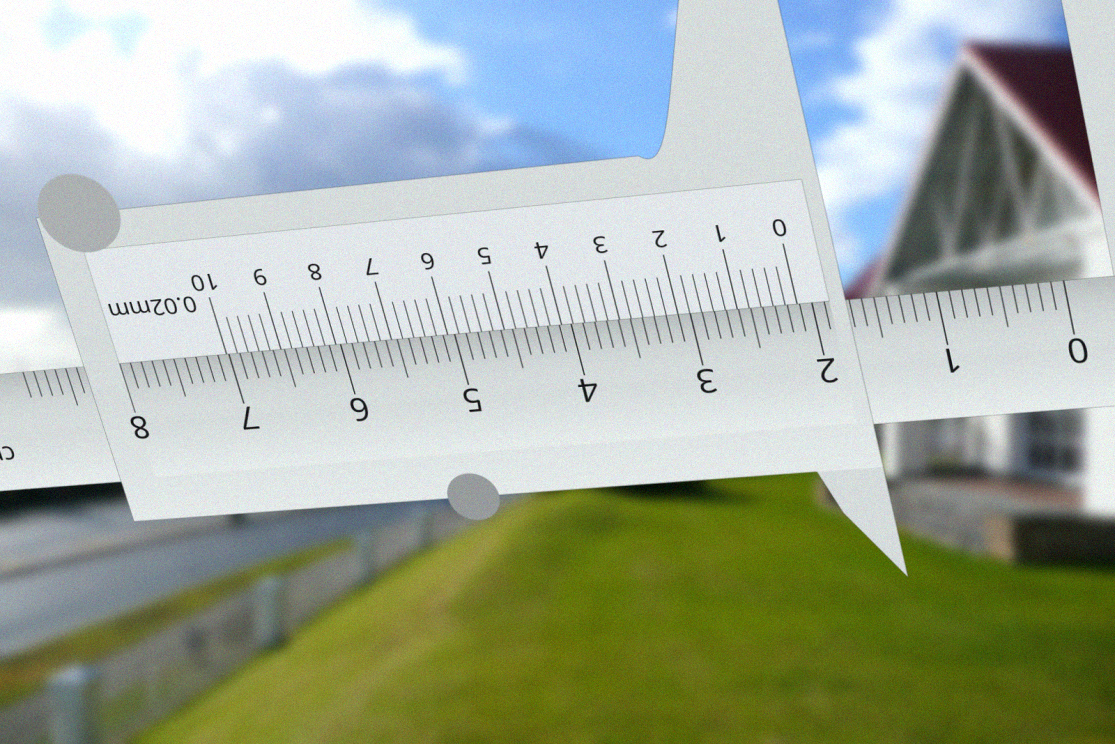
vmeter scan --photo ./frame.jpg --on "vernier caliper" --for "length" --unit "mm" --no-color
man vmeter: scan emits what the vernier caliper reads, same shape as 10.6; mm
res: 21.2; mm
